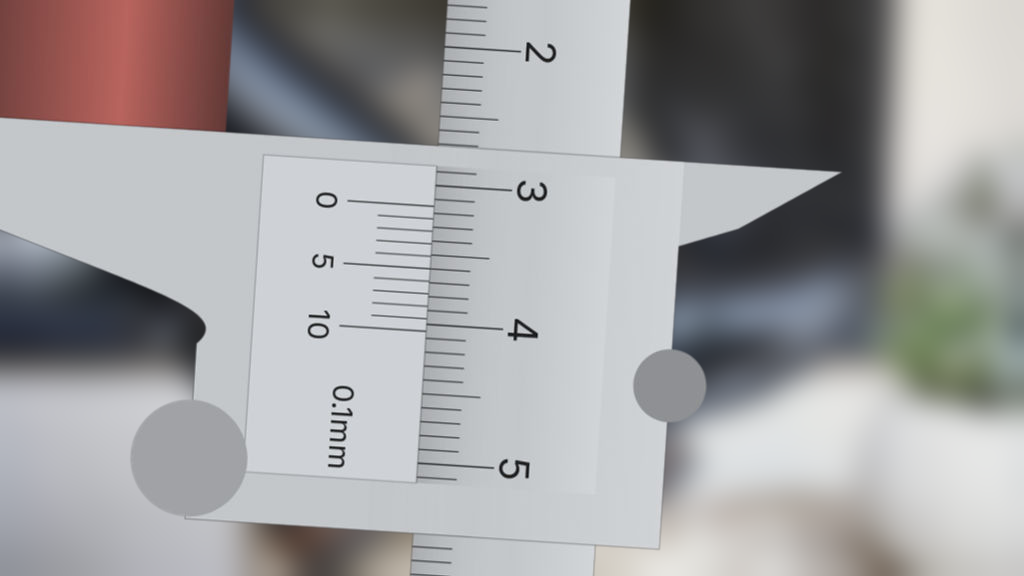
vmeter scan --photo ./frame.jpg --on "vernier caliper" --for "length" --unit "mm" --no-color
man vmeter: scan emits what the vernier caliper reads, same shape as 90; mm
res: 31.5; mm
